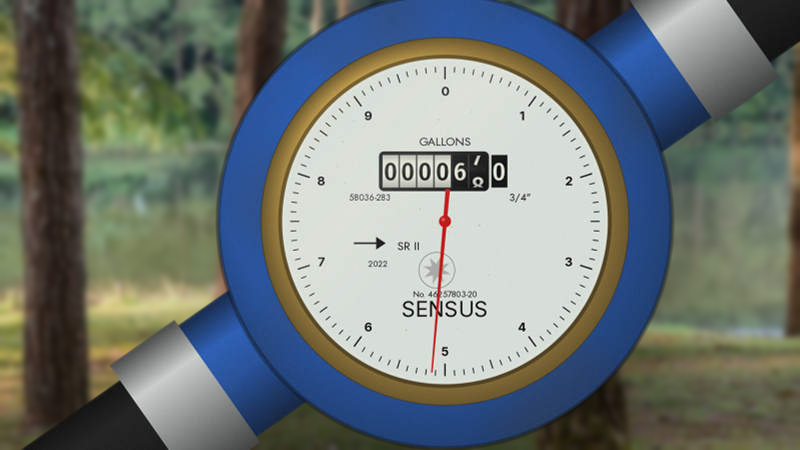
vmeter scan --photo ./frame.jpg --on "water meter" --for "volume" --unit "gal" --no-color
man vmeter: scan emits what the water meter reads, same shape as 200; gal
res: 675.1; gal
